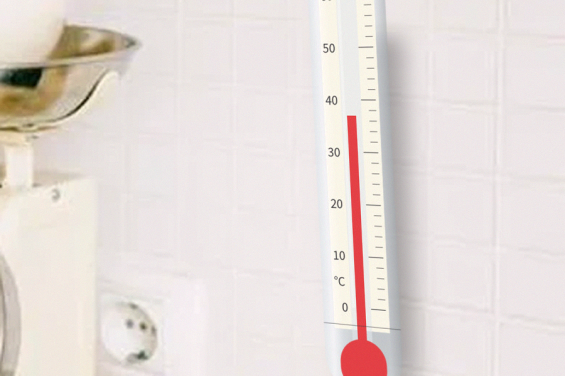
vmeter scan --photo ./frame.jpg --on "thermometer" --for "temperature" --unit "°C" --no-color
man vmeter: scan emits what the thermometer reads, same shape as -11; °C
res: 37; °C
